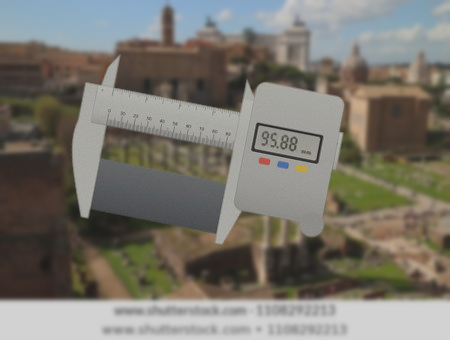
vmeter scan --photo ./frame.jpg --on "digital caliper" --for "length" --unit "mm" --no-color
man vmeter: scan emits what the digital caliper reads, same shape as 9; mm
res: 95.88; mm
